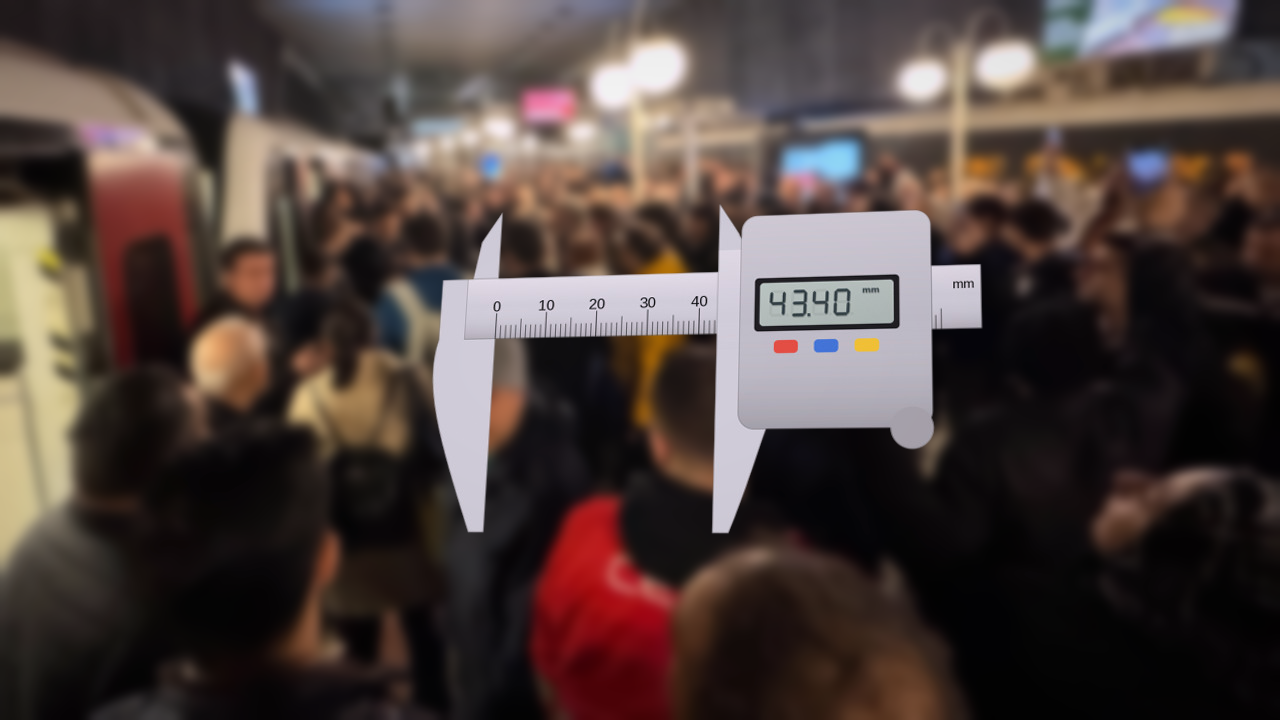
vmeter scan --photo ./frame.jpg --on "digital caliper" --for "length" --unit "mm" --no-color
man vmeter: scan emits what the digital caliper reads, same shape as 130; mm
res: 43.40; mm
